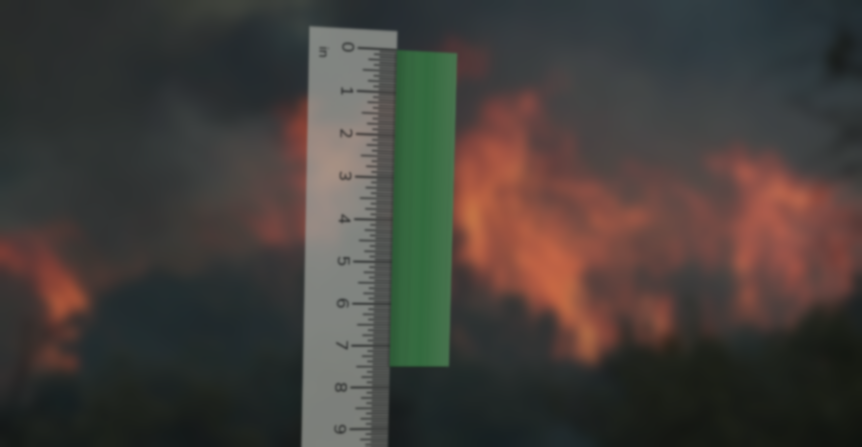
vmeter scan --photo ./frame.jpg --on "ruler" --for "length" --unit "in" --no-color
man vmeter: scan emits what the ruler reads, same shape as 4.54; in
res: 7.5; in
